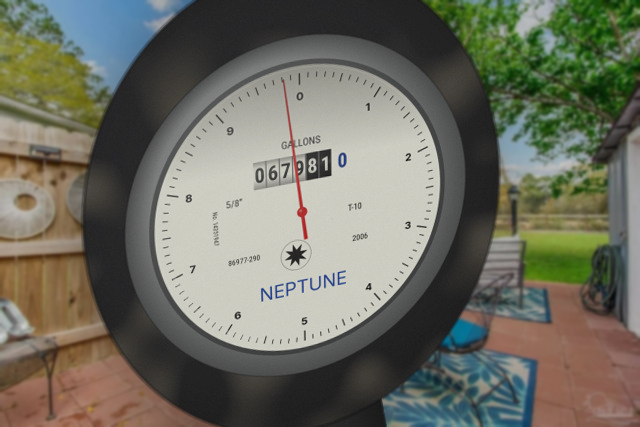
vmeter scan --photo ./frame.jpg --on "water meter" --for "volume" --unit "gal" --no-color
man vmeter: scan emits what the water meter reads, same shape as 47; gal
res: 679809.8; gal
